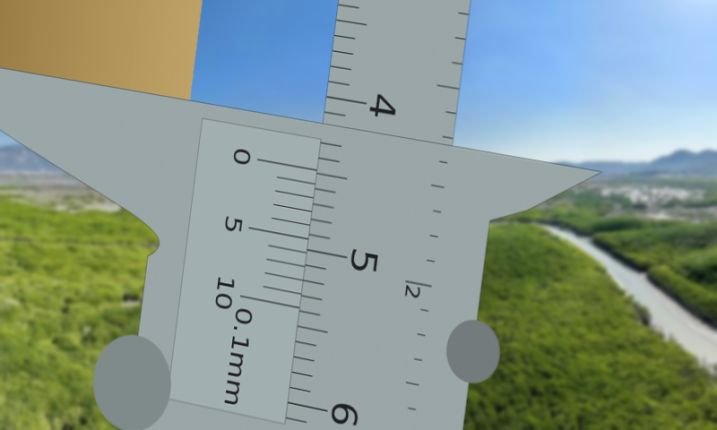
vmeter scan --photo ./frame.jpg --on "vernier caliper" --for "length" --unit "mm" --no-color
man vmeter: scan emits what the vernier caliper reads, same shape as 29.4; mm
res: 44.8; mm
